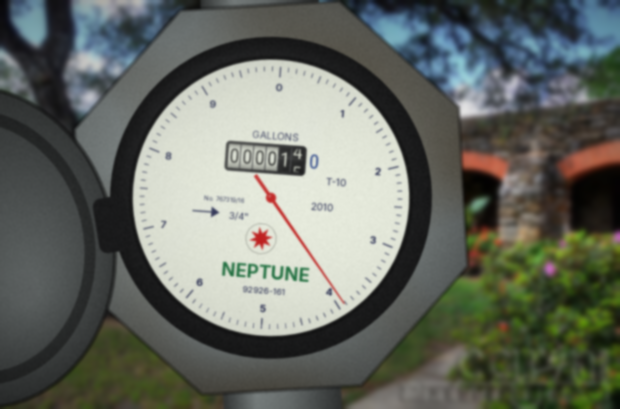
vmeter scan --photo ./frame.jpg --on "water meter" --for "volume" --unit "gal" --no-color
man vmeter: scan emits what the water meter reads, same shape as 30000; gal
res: 143.9; gal
